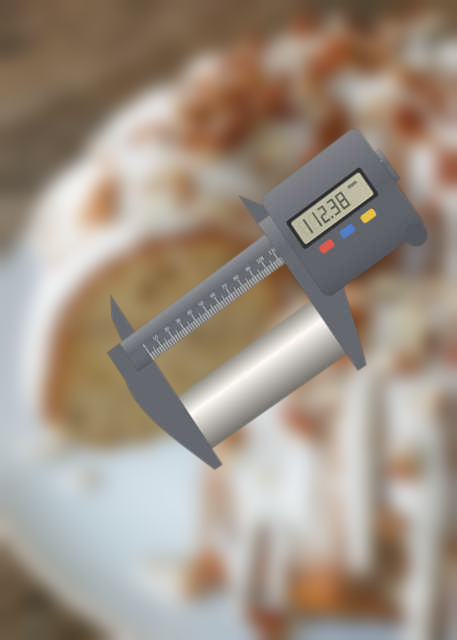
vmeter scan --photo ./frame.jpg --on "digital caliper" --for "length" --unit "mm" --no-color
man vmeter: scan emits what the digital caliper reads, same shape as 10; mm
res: 112.38; mm
